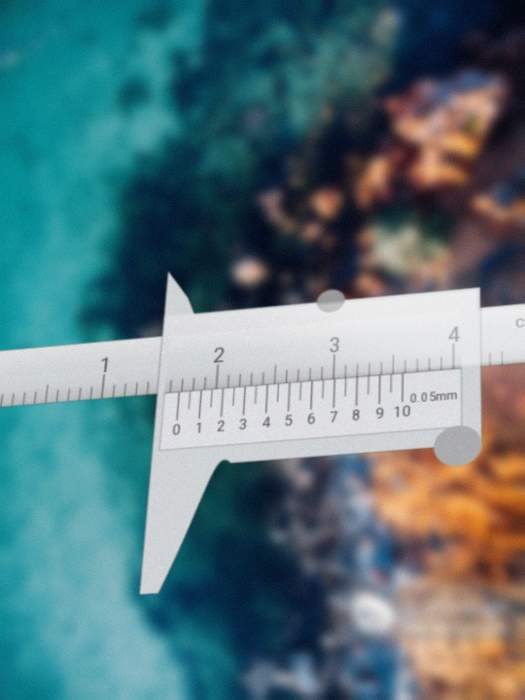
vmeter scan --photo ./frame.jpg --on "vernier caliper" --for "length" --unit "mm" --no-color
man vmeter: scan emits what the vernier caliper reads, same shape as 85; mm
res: 16.8; mm
